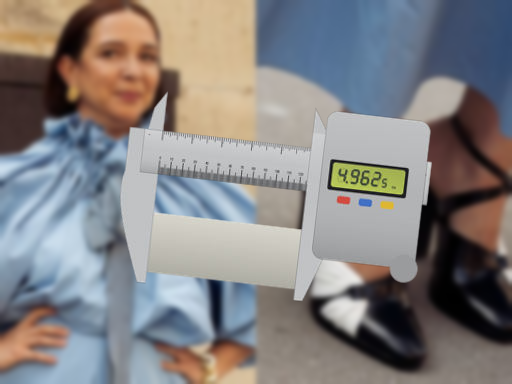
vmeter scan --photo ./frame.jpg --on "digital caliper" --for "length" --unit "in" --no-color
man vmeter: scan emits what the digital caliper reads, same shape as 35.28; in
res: 4.9625; in
